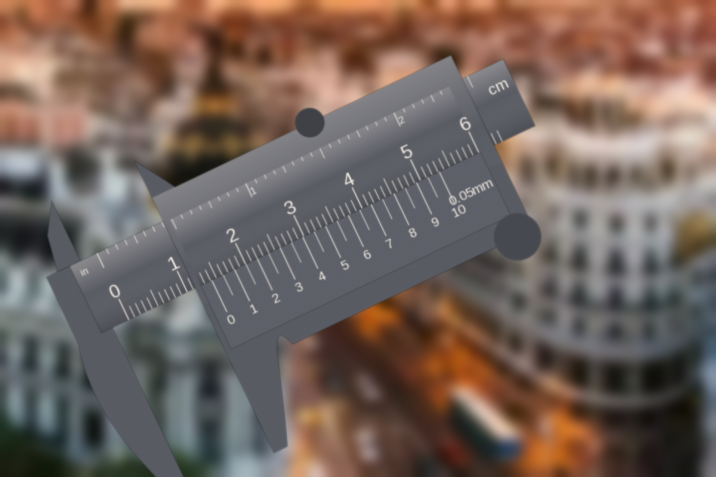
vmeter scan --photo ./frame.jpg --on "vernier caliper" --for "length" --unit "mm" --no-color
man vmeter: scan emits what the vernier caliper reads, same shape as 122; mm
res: 14.2; mm
